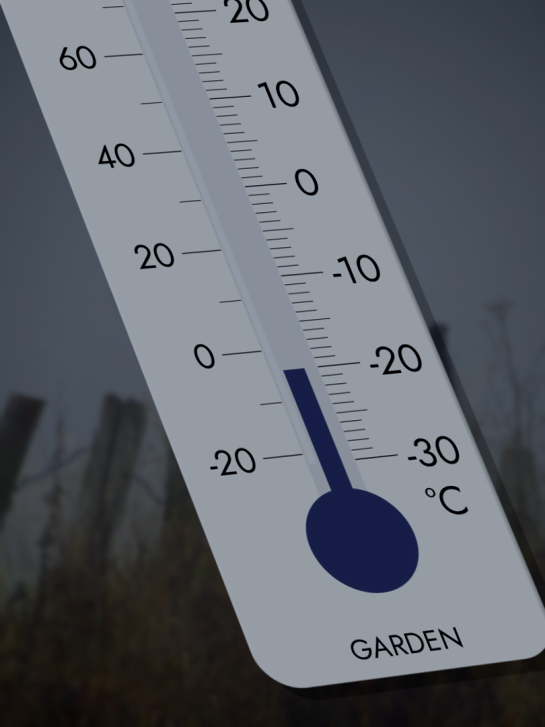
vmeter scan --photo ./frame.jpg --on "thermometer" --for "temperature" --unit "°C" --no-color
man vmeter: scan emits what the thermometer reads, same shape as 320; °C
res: -20; °C
